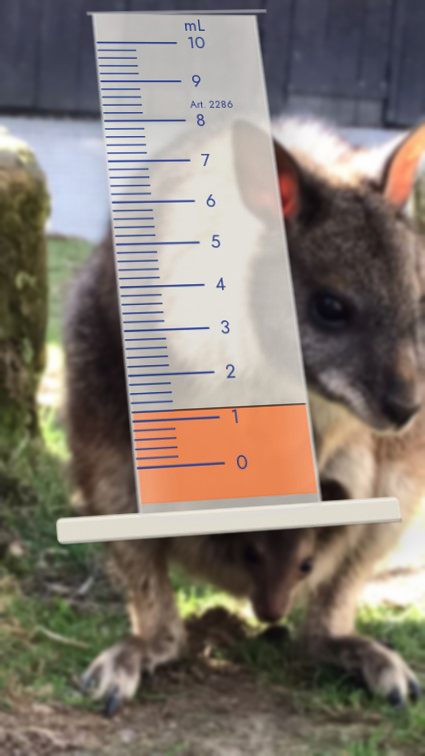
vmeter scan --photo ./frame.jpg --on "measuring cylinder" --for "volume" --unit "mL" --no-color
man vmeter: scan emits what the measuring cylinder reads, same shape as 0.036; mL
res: 1.2; mL
